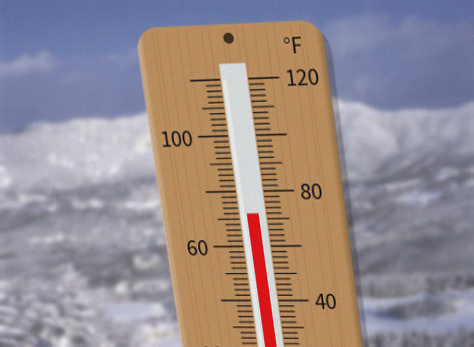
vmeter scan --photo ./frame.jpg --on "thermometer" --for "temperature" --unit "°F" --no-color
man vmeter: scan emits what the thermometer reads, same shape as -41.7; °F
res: 72; °F
